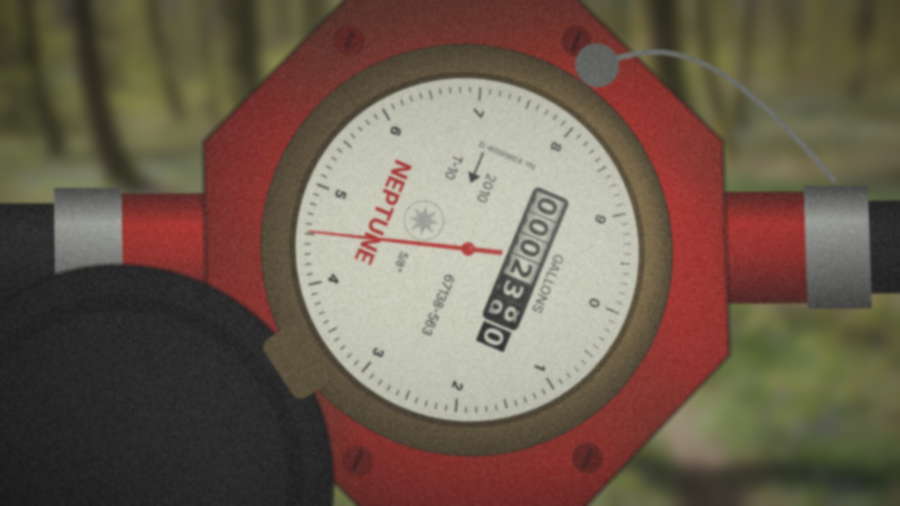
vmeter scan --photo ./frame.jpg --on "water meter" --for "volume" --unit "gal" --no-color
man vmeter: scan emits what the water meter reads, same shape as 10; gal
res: 2384.5; gal
